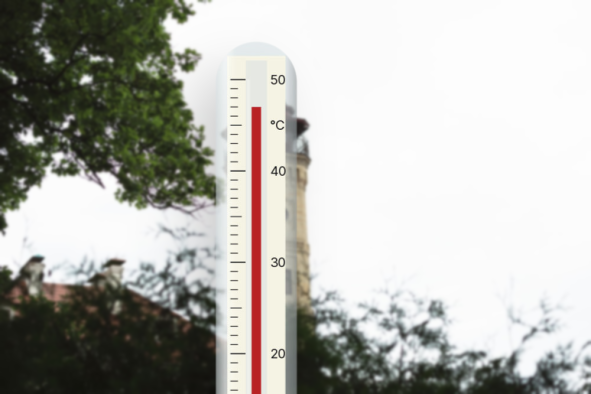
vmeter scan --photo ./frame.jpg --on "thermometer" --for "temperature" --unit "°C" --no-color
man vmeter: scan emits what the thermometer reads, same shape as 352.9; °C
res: 47; °C
